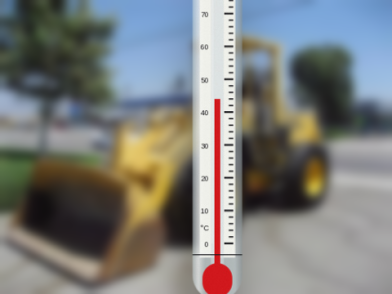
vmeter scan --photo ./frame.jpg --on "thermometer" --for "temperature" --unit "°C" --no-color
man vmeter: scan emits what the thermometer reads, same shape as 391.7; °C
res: 44; °C
